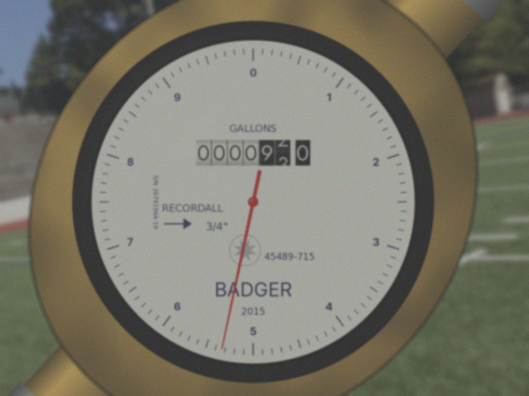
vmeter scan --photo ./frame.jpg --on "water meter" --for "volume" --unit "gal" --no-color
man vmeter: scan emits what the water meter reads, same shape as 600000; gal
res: 925.3; gal
